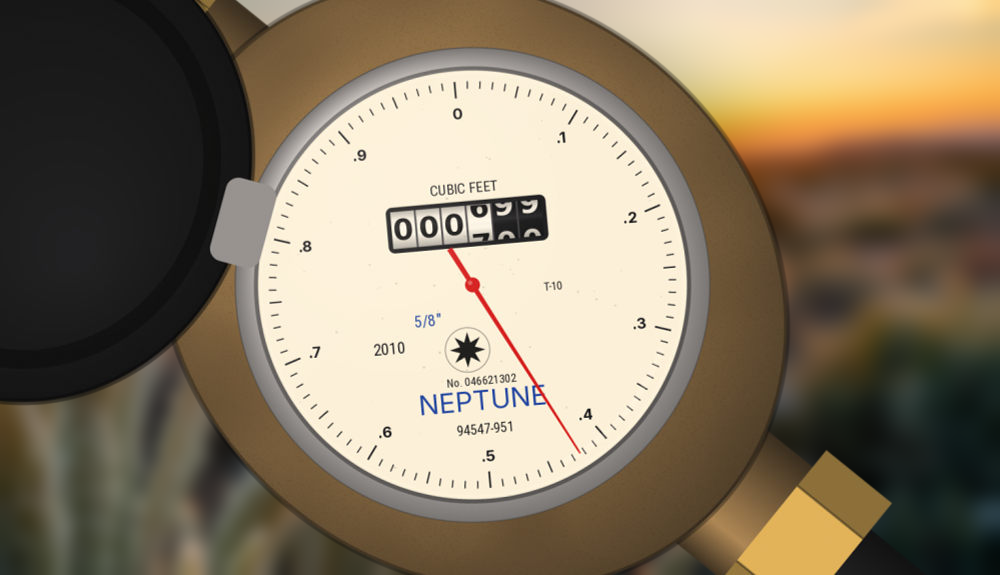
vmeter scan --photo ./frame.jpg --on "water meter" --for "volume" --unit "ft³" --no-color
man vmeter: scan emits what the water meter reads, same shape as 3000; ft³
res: 699.42; ft³
